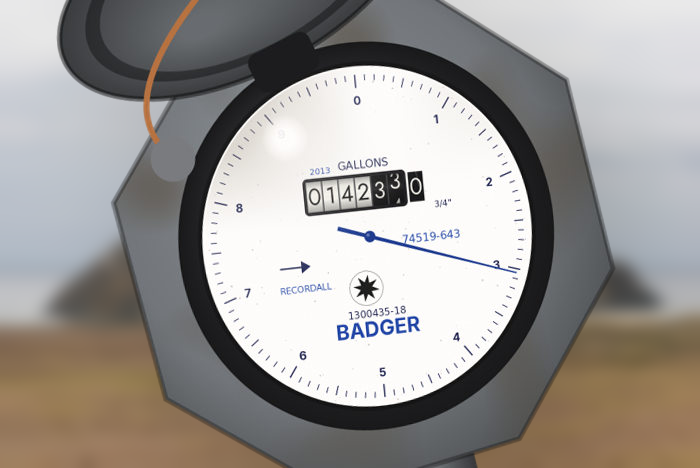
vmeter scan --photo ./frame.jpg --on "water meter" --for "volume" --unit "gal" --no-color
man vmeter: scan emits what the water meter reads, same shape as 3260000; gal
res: 142333.0; gal
